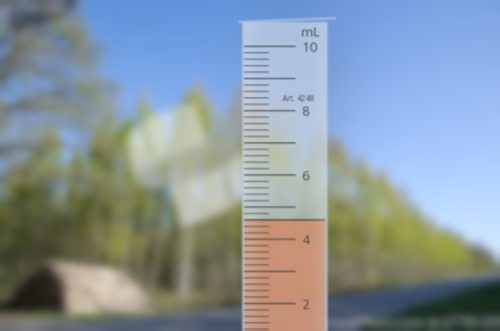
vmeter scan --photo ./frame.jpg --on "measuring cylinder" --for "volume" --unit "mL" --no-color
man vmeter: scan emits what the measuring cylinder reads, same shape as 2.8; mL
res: 4.6; mL
